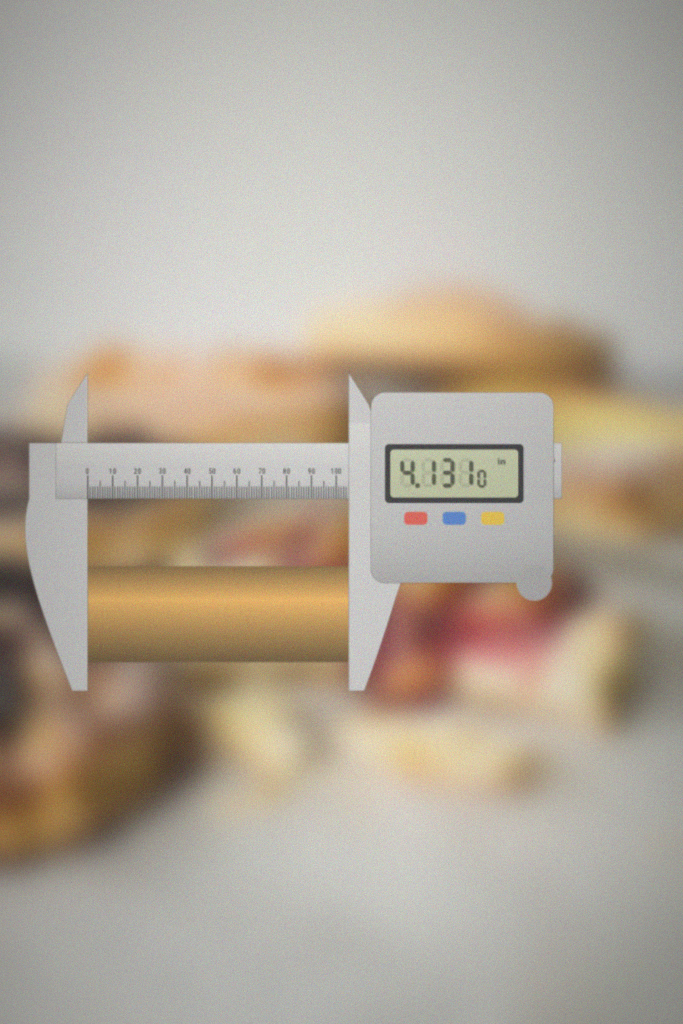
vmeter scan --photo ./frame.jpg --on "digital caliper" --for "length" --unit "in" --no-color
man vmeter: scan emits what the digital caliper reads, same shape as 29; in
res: 4.1310; in
